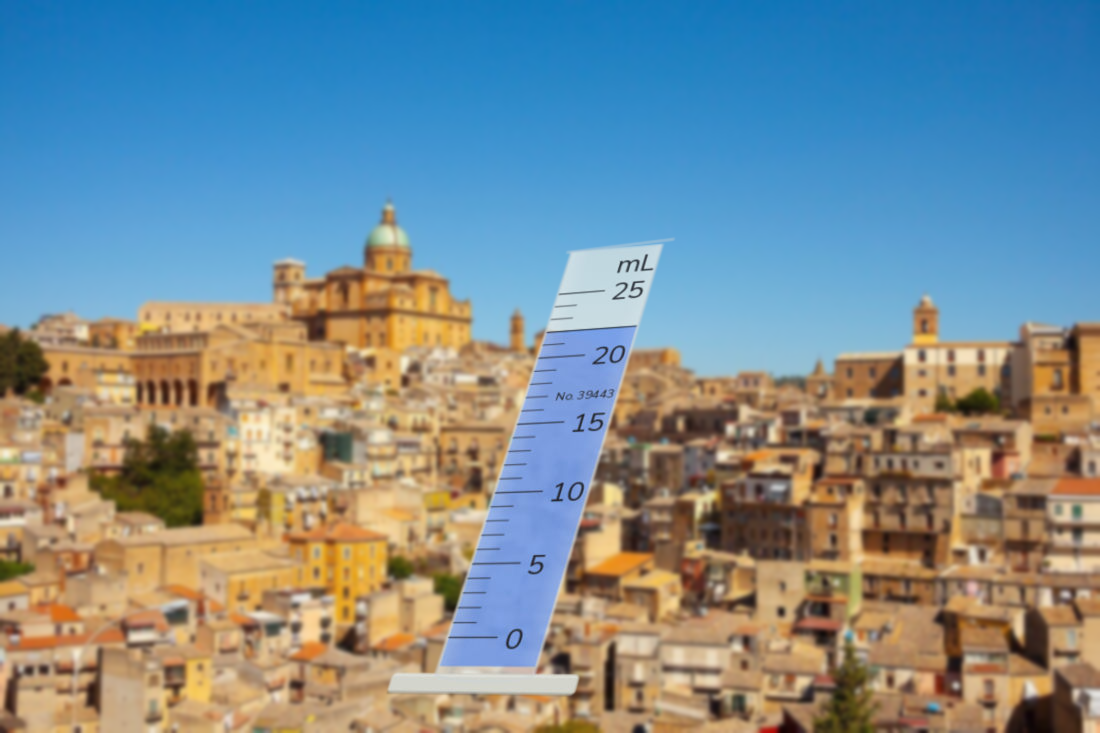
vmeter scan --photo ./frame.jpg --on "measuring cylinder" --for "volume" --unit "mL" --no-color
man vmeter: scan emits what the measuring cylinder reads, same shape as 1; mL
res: 22; mL
